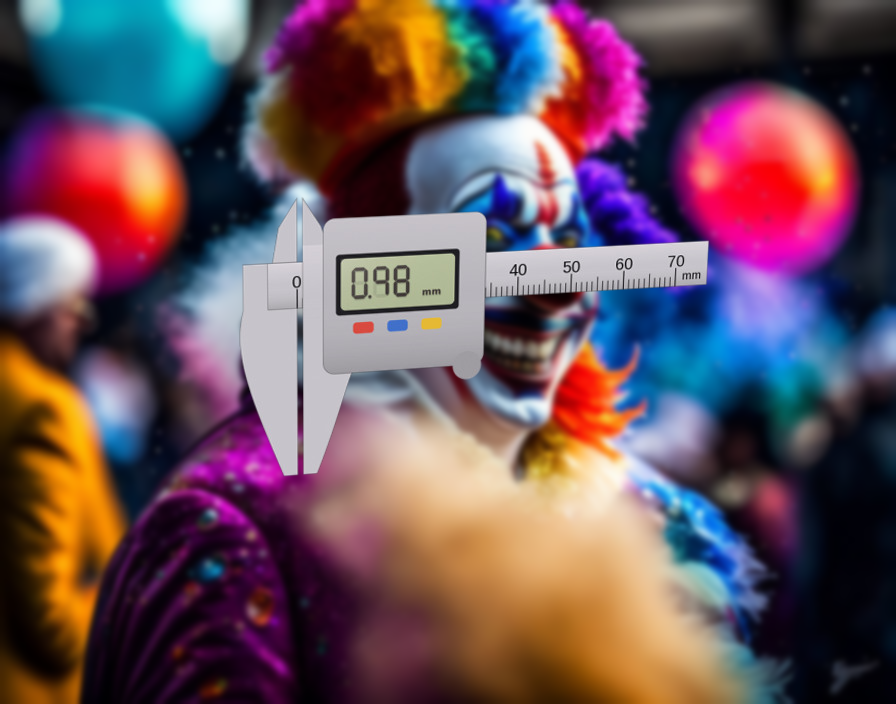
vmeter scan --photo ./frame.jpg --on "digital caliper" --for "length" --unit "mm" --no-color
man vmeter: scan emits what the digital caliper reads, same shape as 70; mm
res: 0.98; mm
